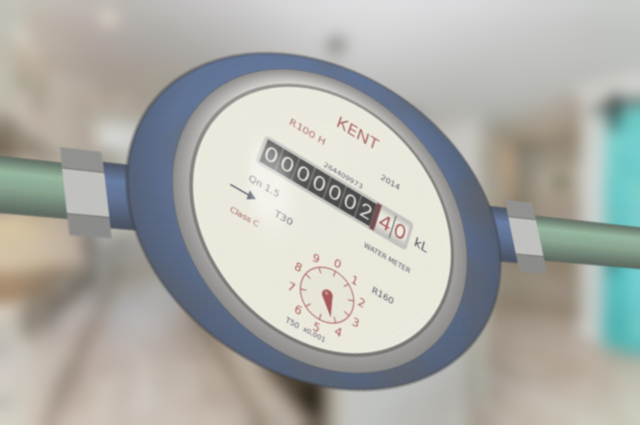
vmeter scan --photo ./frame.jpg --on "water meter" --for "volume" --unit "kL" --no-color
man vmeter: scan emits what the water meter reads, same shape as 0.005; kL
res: 2.404; kL
